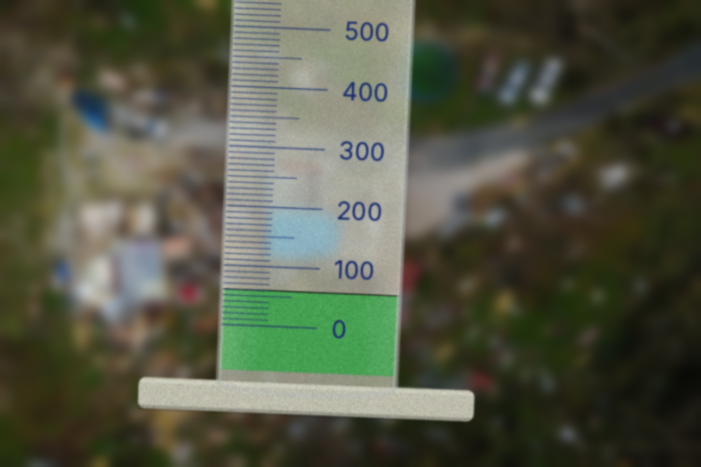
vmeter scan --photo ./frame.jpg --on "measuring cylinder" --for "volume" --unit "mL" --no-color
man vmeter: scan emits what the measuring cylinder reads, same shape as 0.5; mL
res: 60; mL
